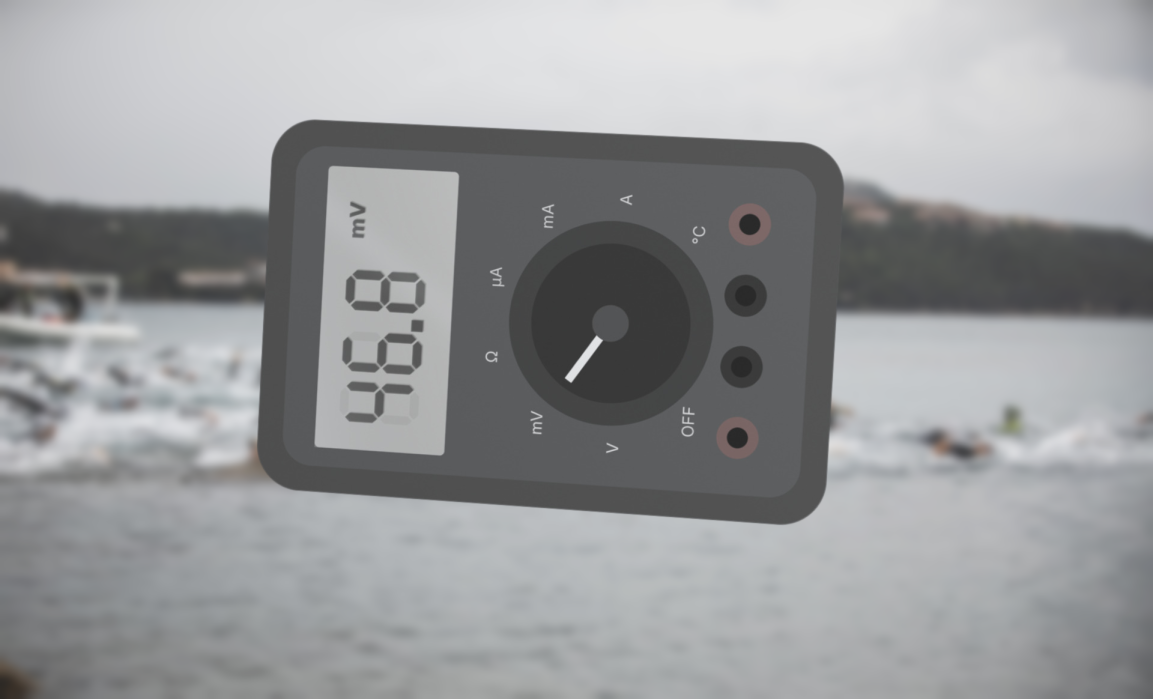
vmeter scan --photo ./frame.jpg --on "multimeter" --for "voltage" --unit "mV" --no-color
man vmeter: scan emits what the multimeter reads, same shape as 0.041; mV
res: 46.8; mV
